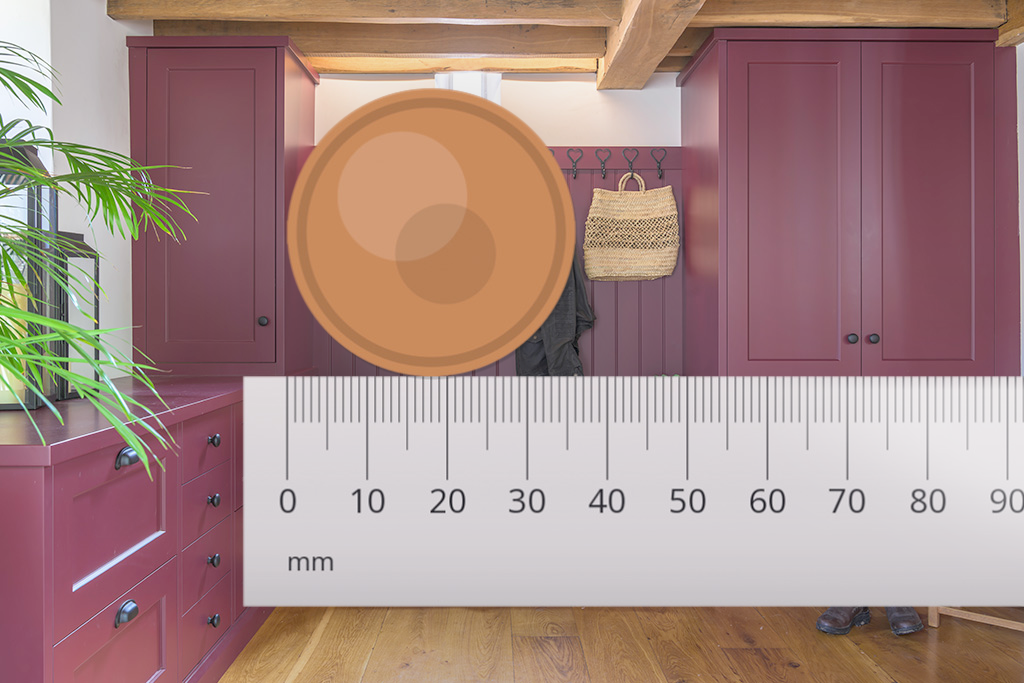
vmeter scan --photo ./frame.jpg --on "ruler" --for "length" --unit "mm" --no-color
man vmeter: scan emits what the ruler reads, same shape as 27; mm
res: 36; mm
